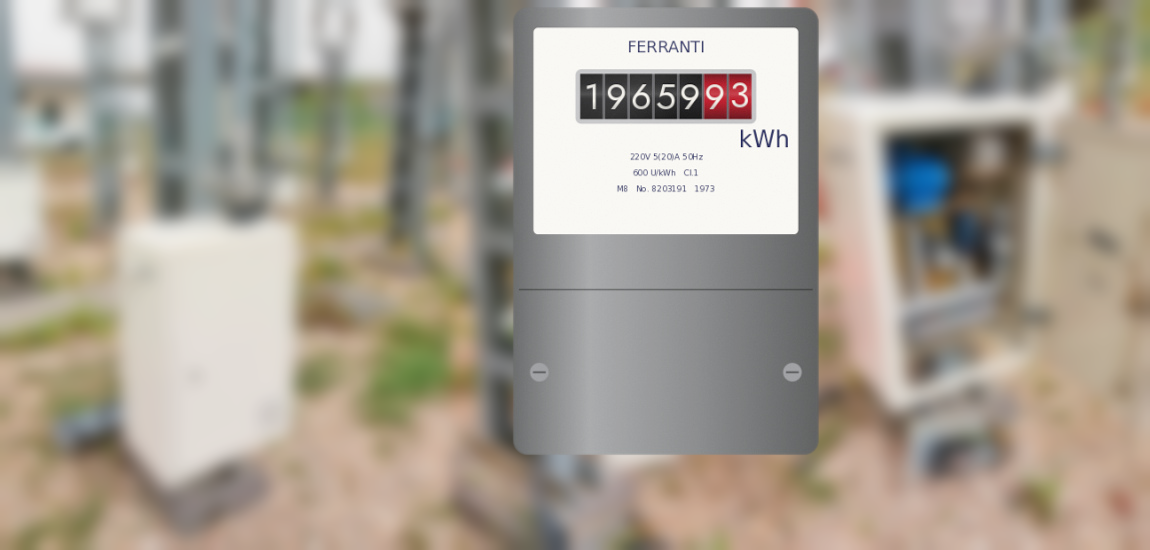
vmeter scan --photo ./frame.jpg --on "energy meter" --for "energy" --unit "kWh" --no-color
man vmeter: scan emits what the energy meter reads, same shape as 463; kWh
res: 19659.93; kWh
